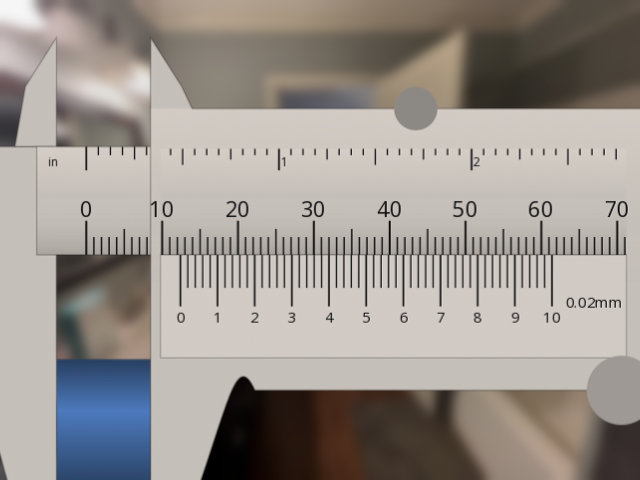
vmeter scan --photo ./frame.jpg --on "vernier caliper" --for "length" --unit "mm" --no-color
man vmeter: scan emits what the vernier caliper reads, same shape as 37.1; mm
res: 12.4; mm
